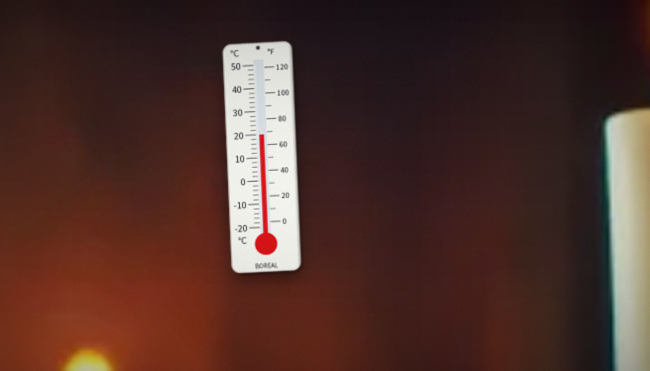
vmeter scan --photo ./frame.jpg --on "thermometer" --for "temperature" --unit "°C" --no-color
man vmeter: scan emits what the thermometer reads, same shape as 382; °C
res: 20; °C
